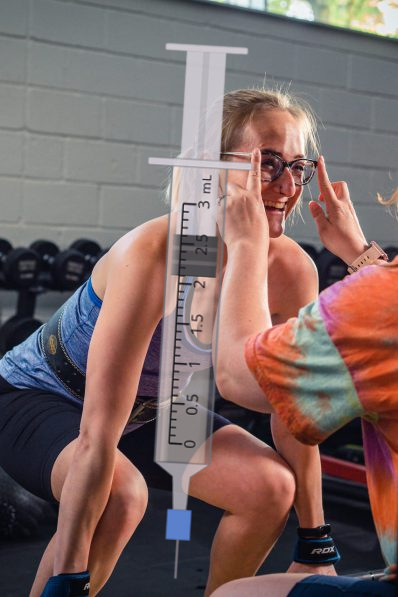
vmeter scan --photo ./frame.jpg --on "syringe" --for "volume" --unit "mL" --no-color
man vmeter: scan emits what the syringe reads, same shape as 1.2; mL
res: 2.1; mL
